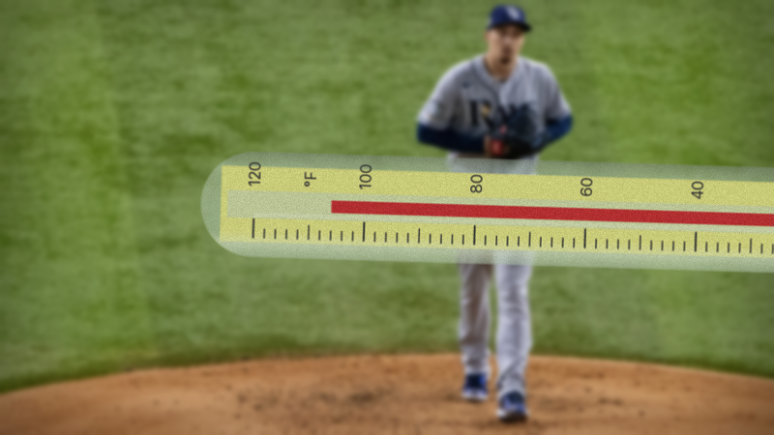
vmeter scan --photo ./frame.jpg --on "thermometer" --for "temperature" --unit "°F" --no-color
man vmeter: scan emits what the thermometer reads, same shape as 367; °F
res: 106; °F
